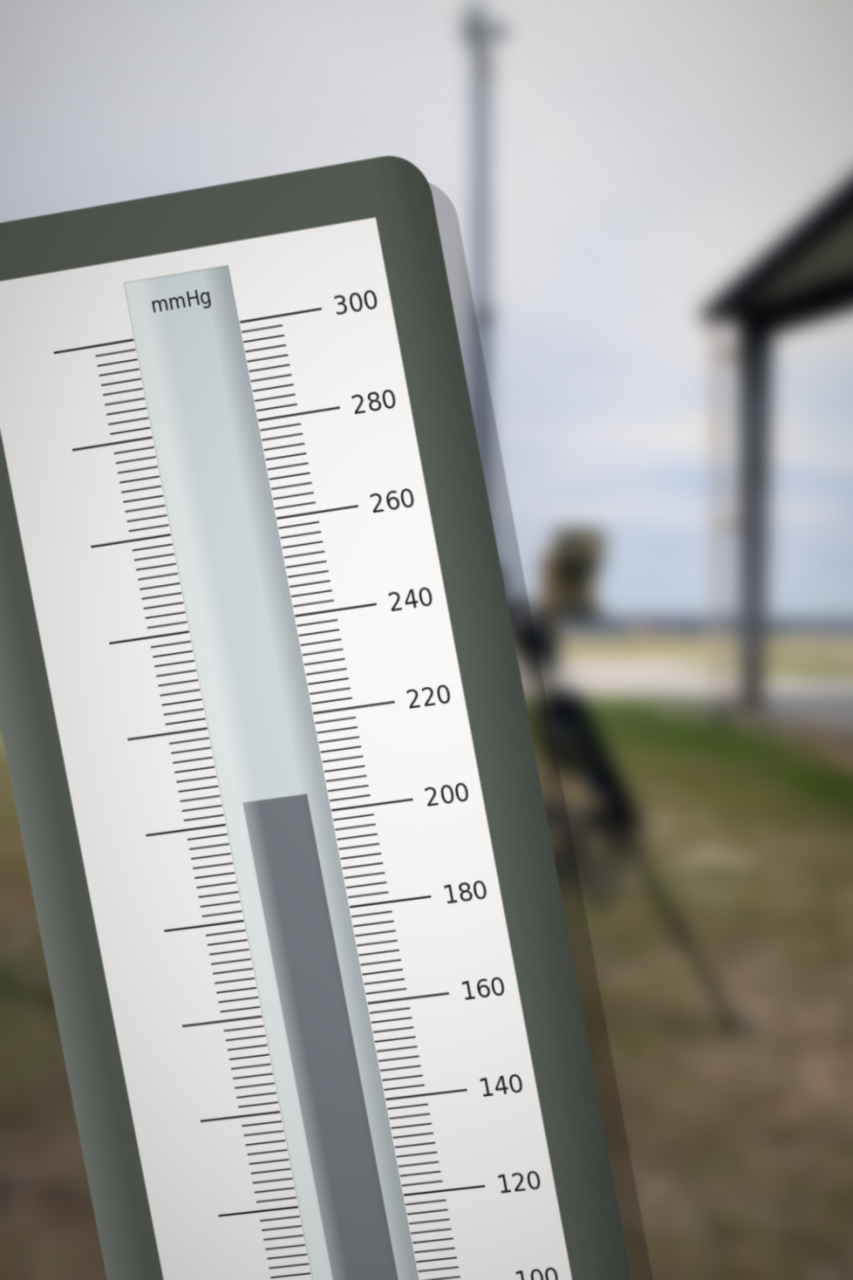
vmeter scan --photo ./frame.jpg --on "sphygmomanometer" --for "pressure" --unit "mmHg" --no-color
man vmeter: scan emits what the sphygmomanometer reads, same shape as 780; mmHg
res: 204; mmHg
